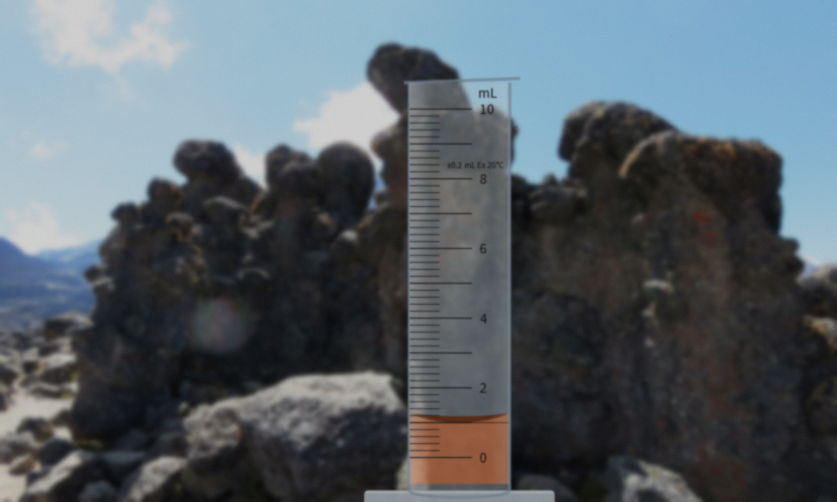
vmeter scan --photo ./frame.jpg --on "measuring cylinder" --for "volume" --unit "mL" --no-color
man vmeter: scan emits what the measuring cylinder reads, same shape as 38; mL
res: 1; mL
